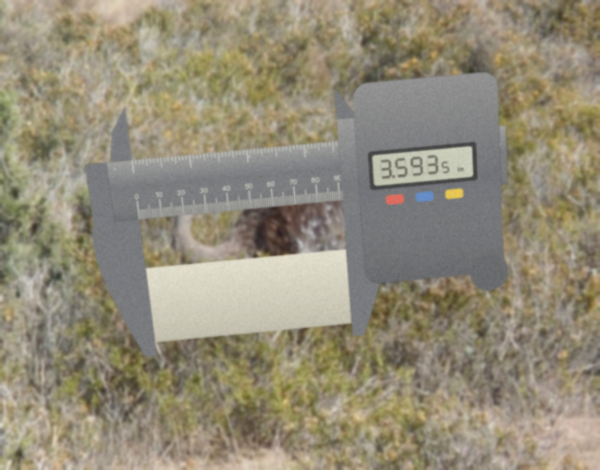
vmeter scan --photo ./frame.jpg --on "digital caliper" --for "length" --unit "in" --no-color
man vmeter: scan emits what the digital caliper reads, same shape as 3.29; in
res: 3.5935; in
